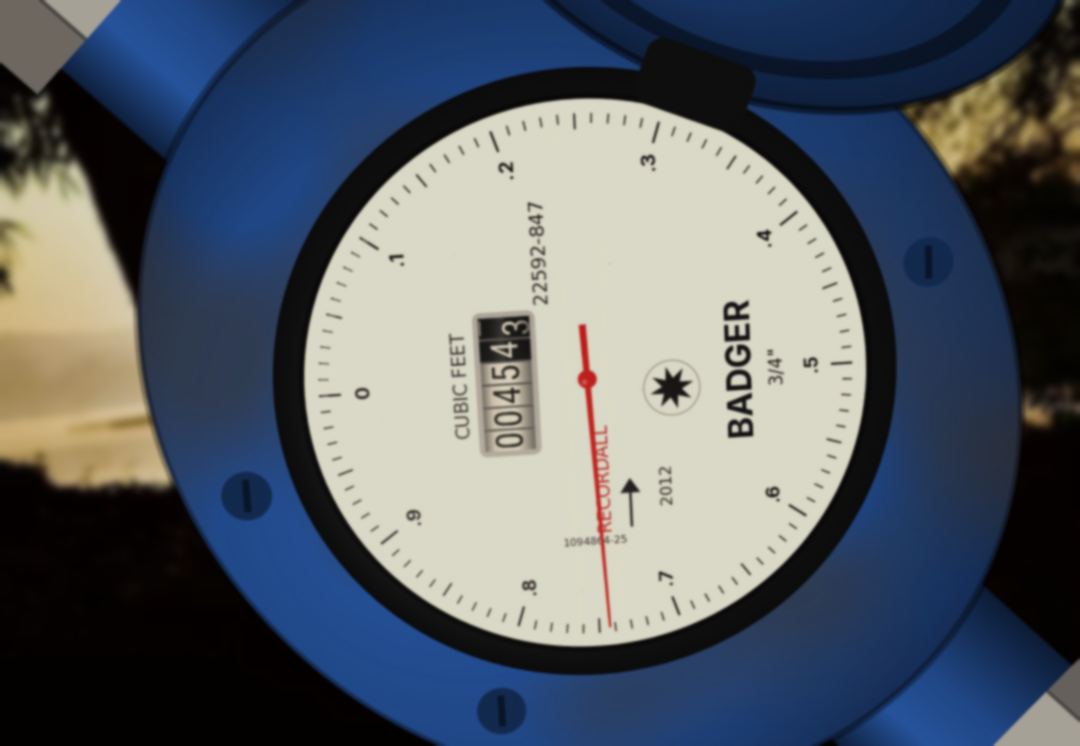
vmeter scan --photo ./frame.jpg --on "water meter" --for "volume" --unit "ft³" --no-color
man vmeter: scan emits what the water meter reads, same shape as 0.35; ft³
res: 4542.74; ft³
